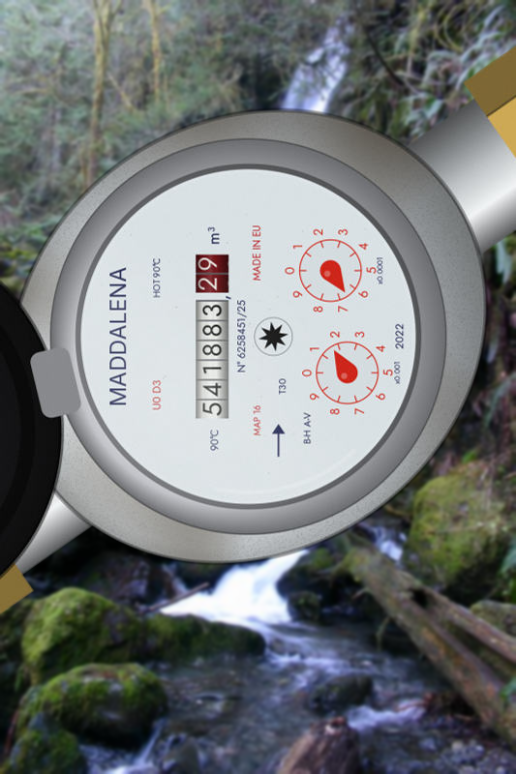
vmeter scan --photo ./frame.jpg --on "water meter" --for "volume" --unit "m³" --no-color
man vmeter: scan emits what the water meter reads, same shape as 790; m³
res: 541883.2916; m³
